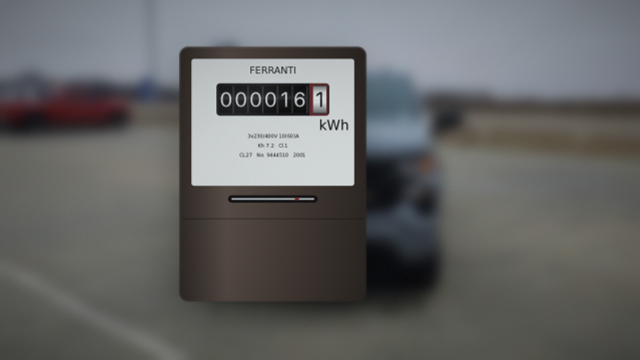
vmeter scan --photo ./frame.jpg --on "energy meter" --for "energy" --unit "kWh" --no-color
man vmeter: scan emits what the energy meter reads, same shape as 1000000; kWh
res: 16.1; kWh
